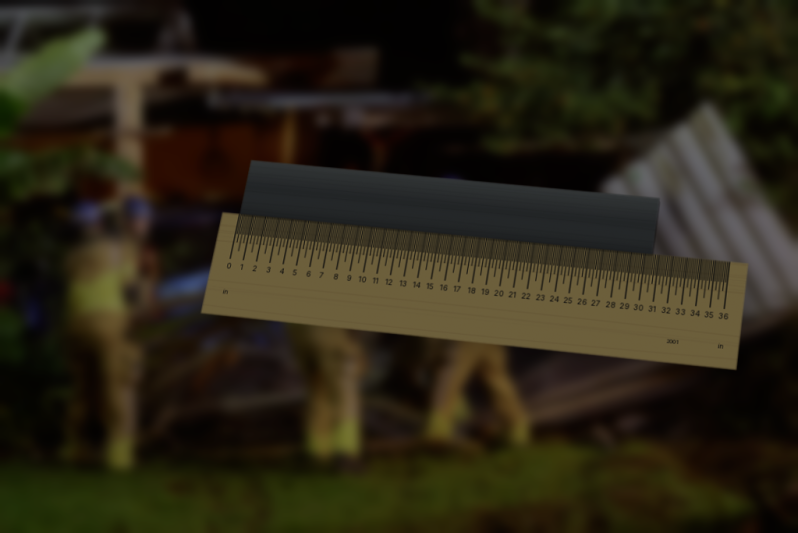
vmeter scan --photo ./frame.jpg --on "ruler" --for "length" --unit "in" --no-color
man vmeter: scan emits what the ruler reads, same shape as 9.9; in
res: 30.5; in
